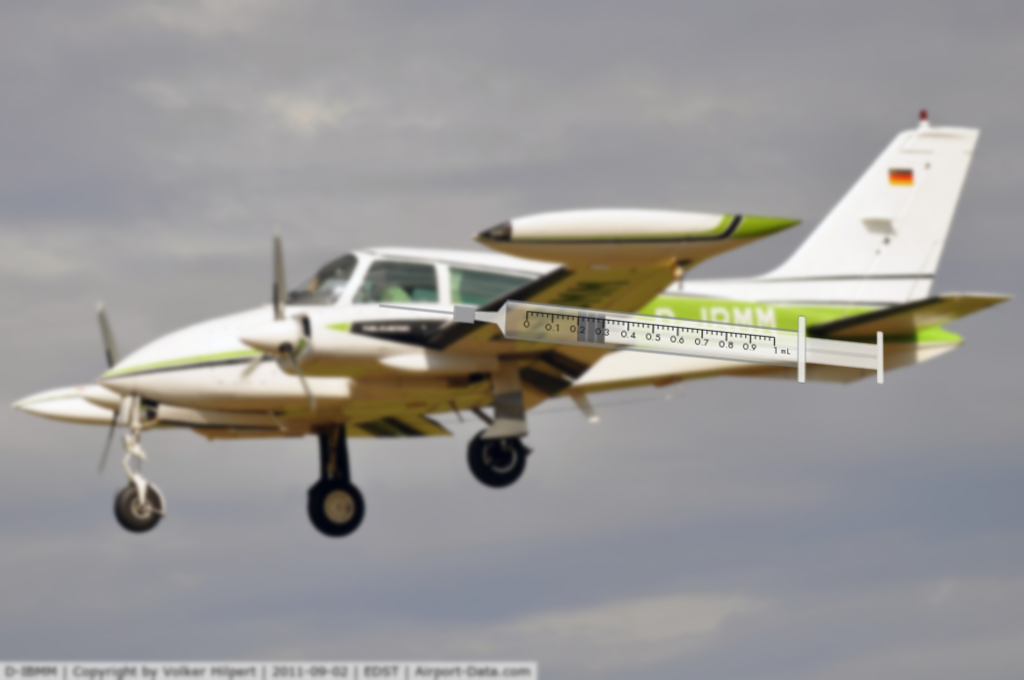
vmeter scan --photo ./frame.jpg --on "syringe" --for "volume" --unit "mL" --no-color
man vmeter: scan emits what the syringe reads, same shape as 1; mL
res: 0.2; mL
